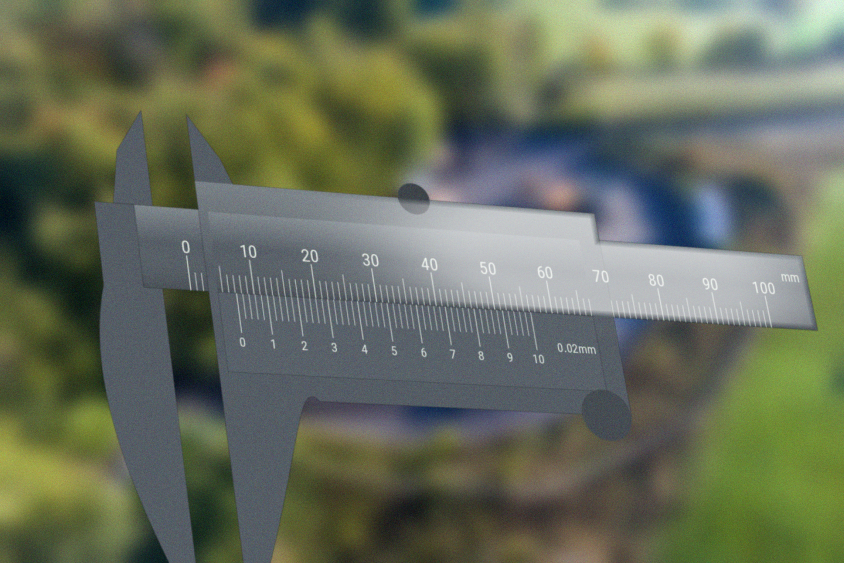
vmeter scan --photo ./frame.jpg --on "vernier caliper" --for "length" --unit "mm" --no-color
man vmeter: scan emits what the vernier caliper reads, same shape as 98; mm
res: 7.2; mm
